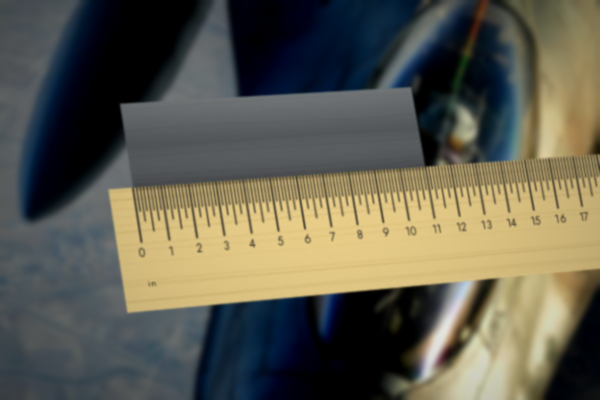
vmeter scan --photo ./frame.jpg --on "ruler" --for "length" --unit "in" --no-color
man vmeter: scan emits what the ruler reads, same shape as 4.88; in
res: 11; in
